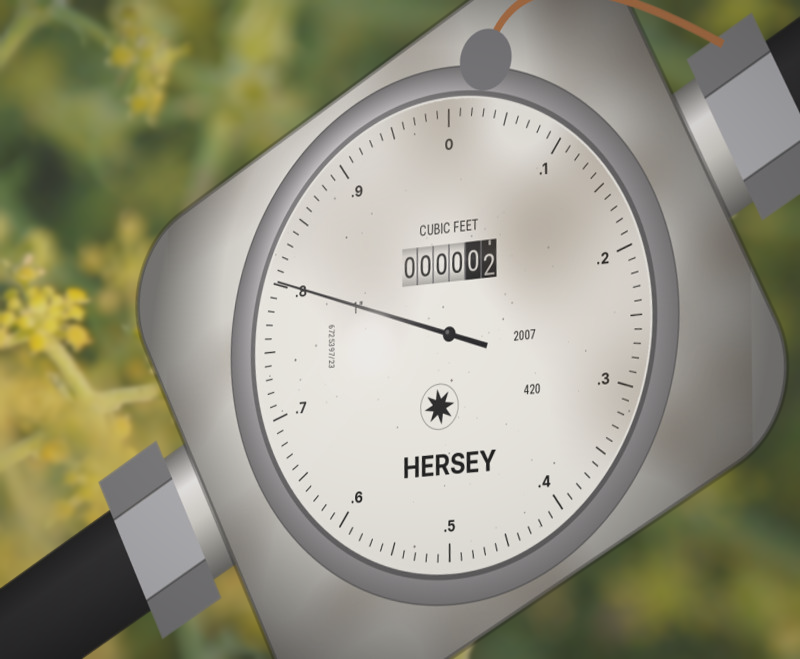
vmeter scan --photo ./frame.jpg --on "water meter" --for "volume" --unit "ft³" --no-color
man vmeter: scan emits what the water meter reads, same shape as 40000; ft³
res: 1.80; ft³
